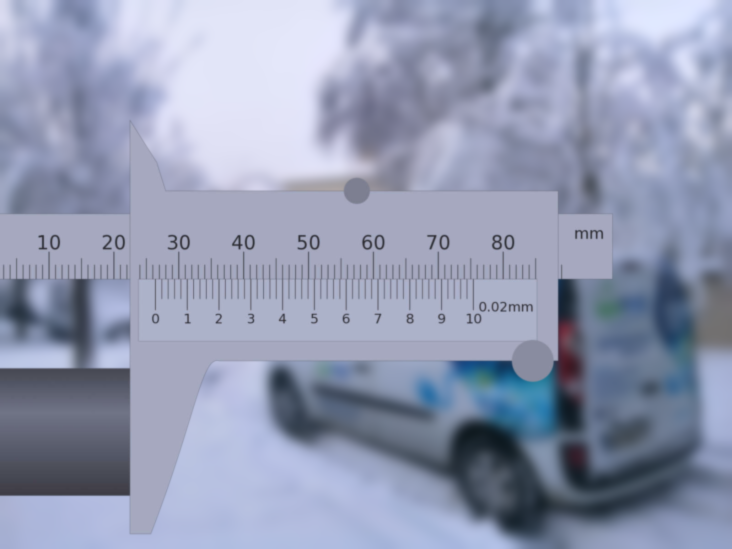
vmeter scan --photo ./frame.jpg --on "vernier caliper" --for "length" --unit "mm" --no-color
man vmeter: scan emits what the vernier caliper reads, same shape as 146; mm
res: 26.4; mm
